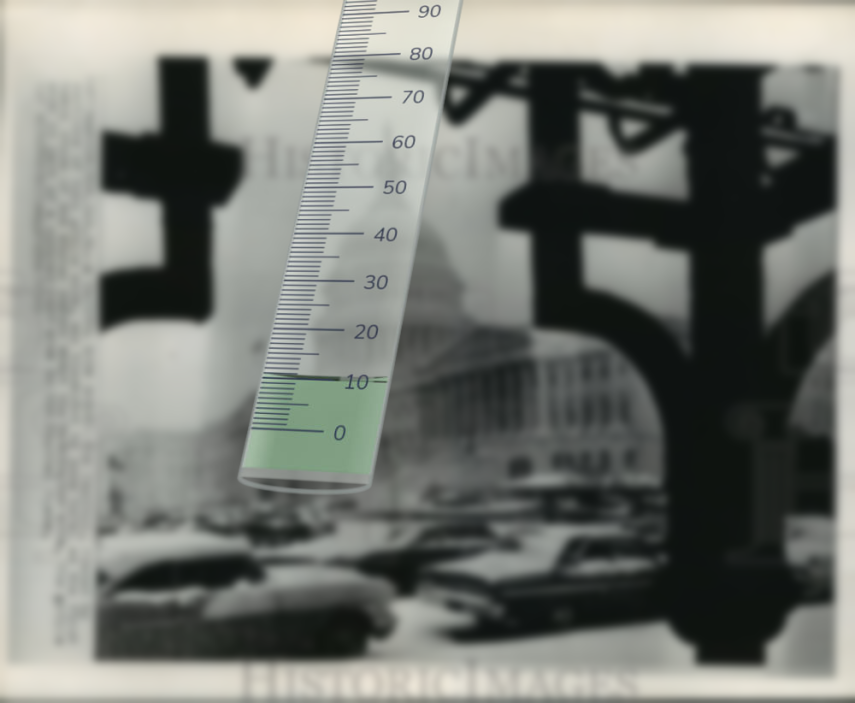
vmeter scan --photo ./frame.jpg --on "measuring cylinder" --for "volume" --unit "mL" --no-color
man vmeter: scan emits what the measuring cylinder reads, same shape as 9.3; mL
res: 10; mL
